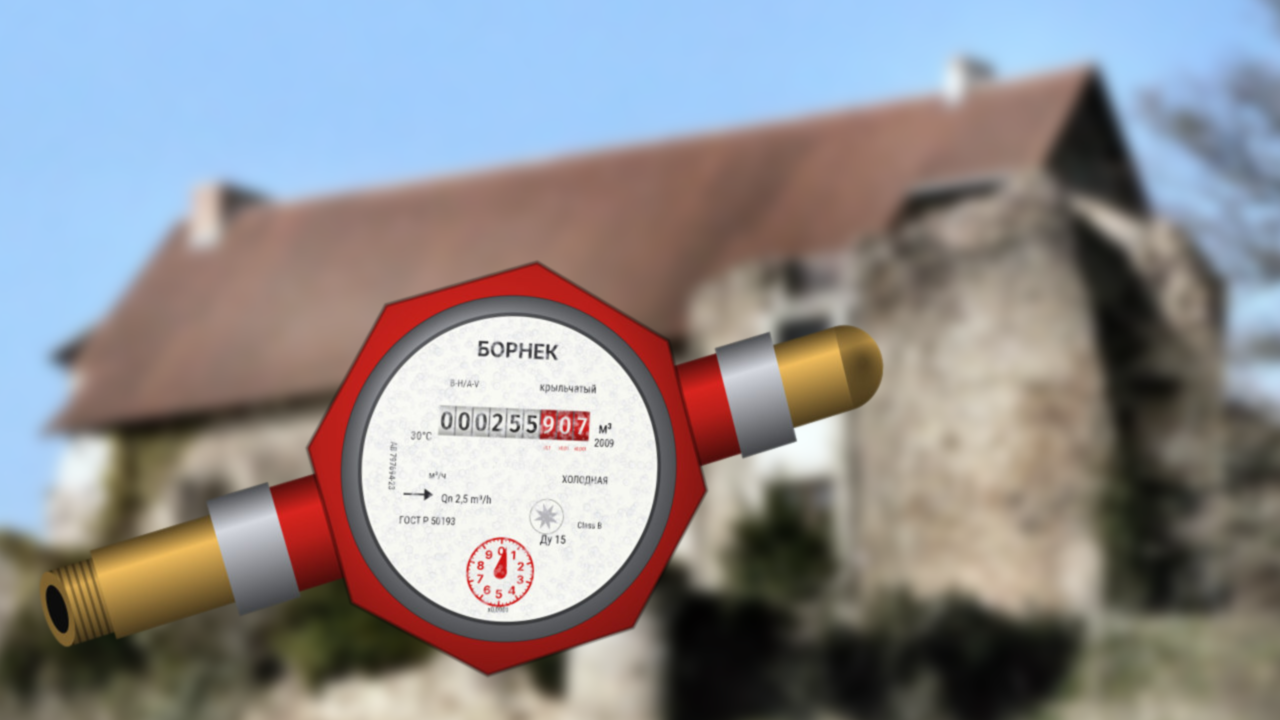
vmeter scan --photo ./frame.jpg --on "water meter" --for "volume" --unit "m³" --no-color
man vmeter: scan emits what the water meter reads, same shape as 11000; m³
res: 255.9070; m³
